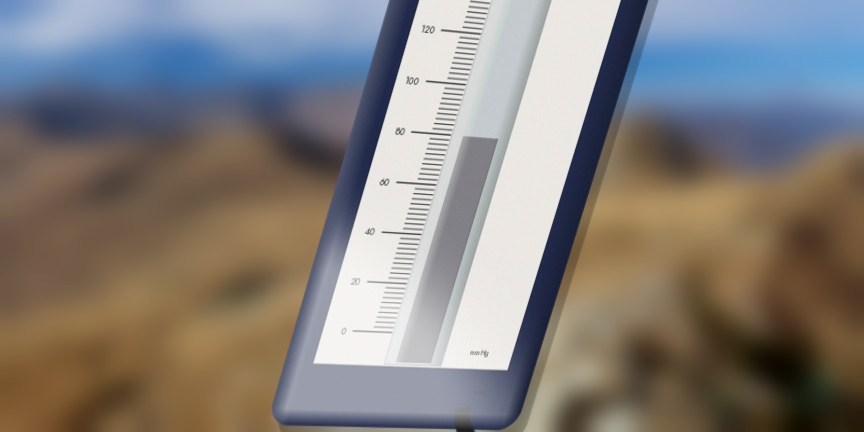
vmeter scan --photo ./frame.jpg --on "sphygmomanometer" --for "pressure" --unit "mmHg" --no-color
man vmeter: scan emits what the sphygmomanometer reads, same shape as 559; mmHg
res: 80; mmHg
